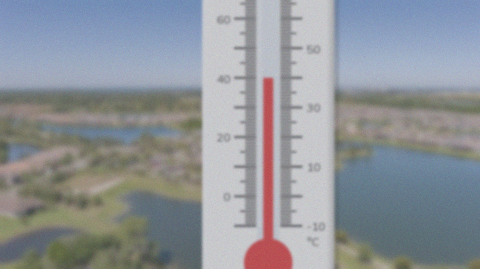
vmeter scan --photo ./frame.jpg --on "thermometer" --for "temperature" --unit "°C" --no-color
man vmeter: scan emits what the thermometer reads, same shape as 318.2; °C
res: 40; °C
